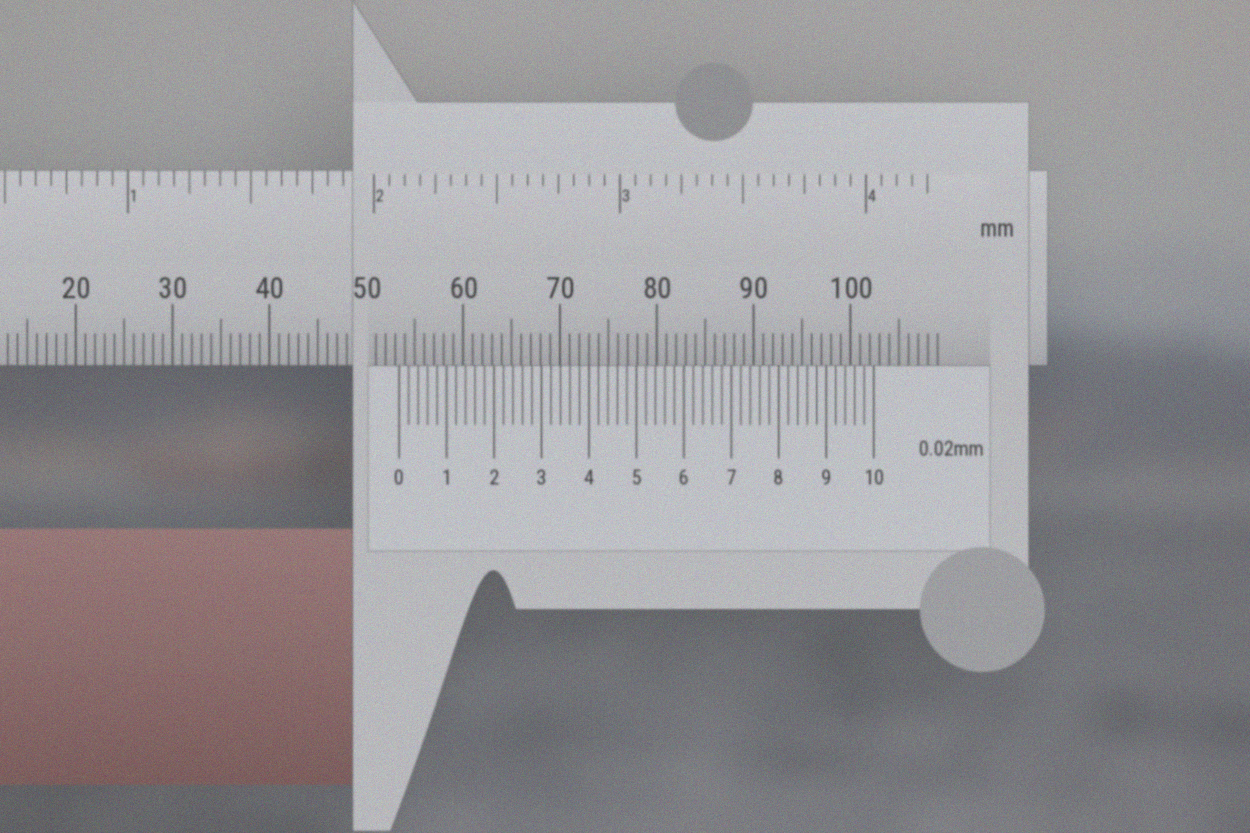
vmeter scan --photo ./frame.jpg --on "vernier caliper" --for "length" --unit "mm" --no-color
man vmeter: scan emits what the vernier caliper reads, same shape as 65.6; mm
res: 53.4; mm
